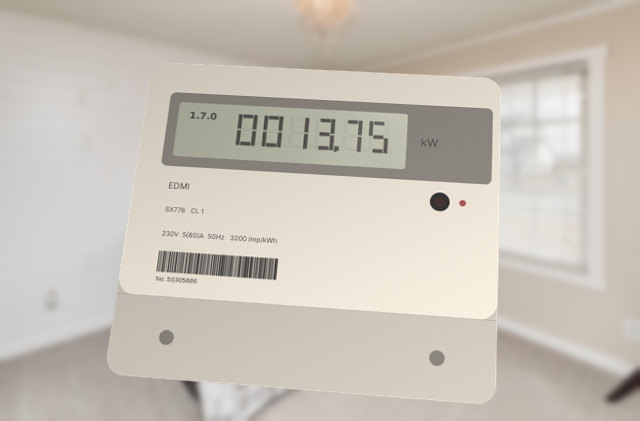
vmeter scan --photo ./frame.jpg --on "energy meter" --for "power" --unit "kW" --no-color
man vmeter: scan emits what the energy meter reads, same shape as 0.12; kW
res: 13.75; kW
